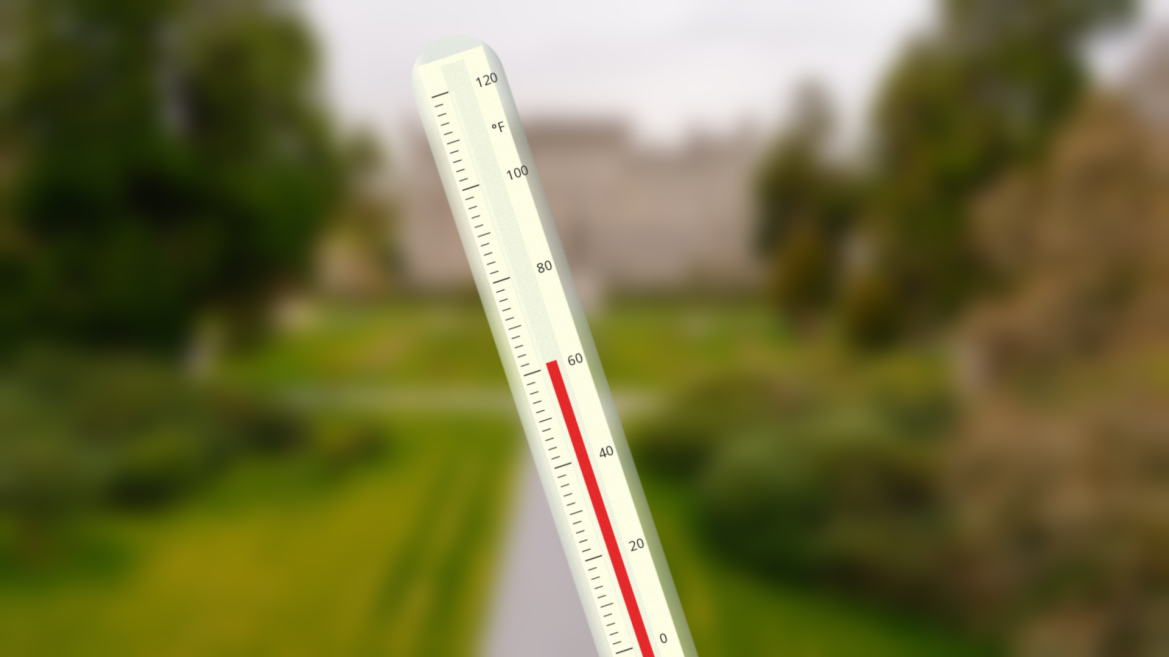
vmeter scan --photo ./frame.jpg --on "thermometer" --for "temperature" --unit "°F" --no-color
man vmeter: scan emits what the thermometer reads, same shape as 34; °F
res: 61; °F
